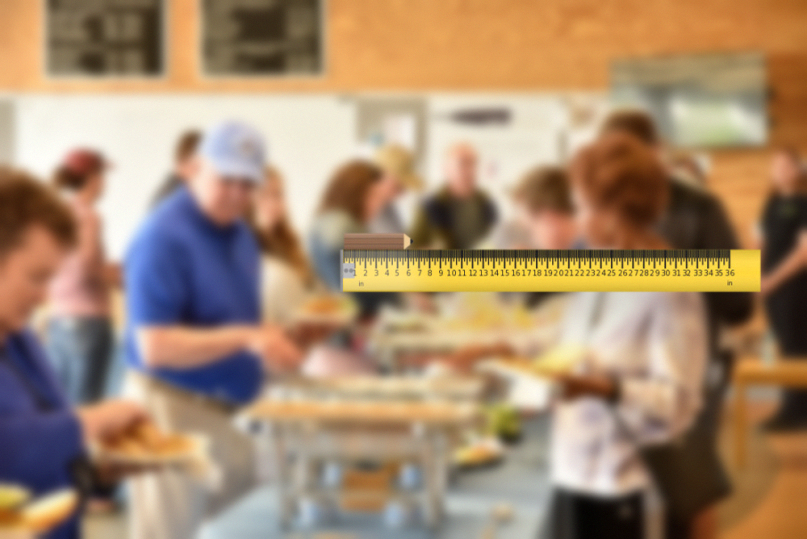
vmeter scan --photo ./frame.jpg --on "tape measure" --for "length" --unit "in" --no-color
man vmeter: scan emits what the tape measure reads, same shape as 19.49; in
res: 6.5; in
